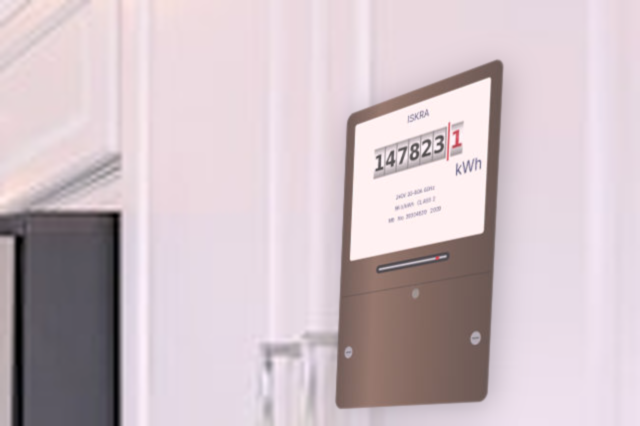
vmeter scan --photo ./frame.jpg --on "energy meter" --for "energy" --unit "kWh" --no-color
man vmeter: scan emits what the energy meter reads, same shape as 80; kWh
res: 147823.1; kWh
